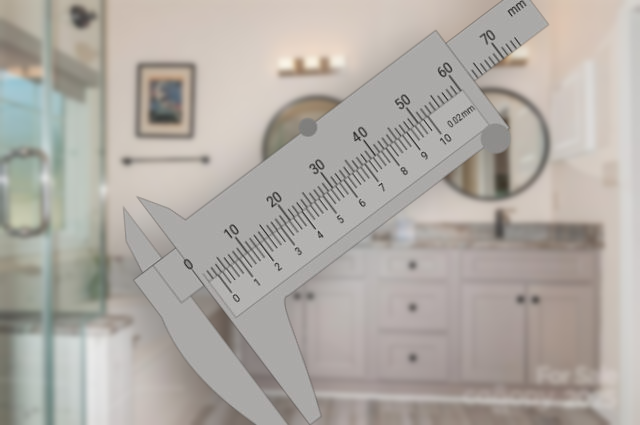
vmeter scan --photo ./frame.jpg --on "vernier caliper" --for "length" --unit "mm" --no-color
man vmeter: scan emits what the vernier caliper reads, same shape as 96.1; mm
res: 3.2; mm
